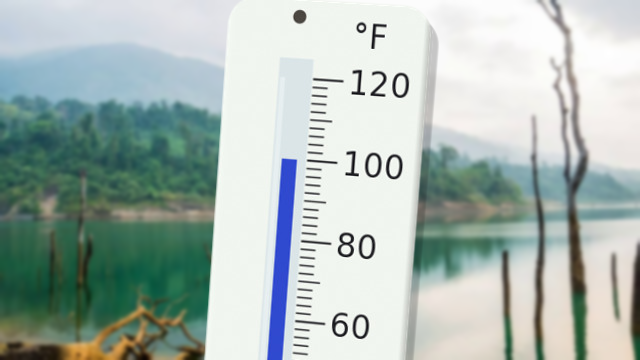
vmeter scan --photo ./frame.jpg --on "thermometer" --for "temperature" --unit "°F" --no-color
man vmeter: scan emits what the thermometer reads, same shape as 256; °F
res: 100; °F
